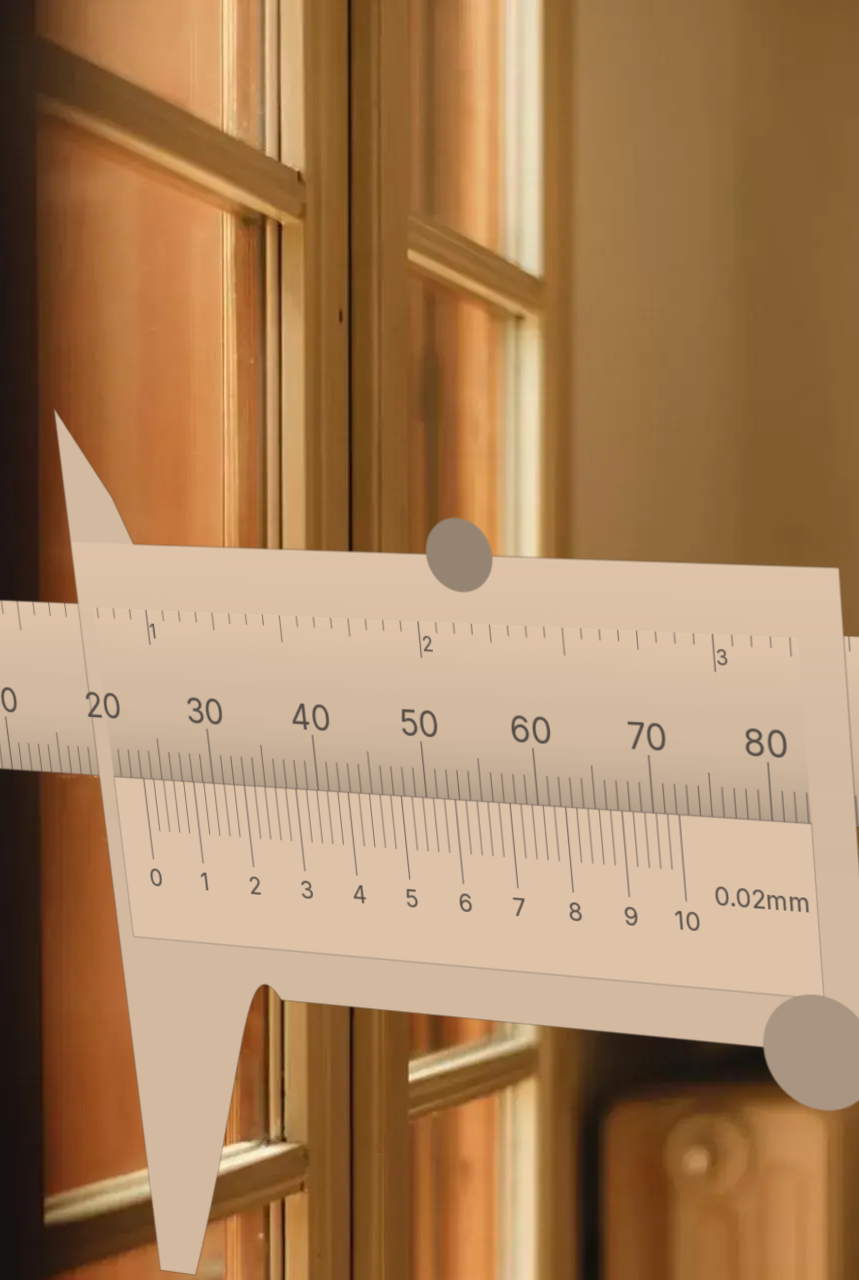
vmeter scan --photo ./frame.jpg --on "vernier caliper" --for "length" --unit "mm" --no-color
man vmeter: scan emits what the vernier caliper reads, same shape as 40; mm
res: 23.2; mm
